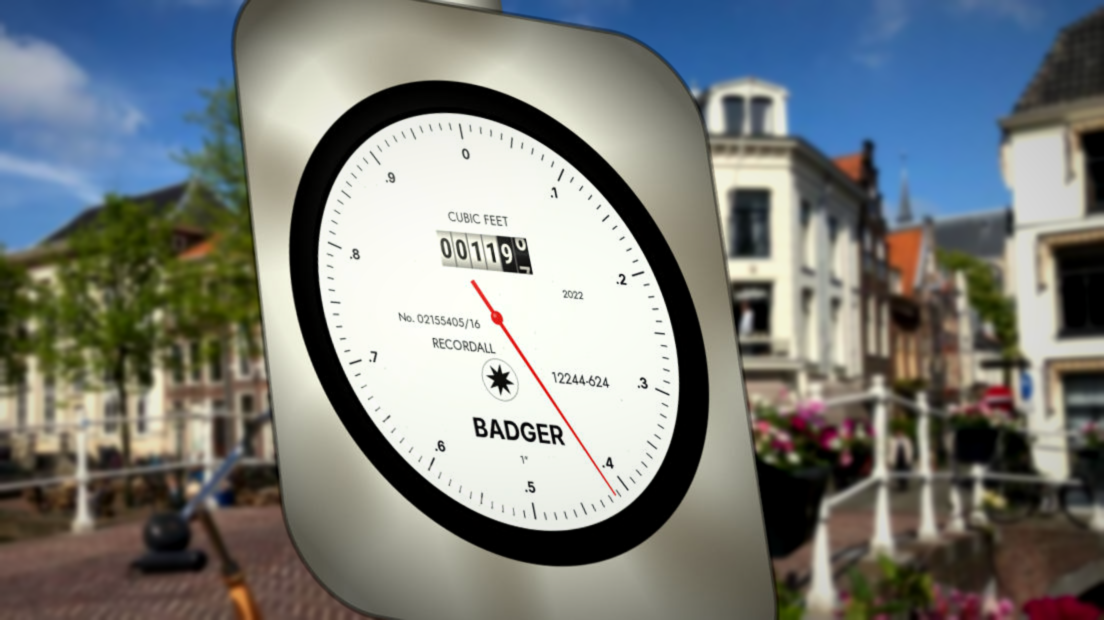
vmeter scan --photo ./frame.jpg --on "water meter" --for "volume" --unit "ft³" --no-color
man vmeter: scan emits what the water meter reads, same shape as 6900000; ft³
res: 1196.41; ft³
